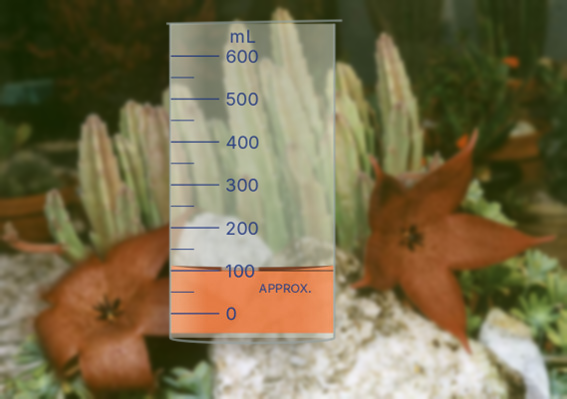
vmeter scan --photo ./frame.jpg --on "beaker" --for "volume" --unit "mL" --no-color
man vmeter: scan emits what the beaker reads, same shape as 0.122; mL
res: 100; mL
